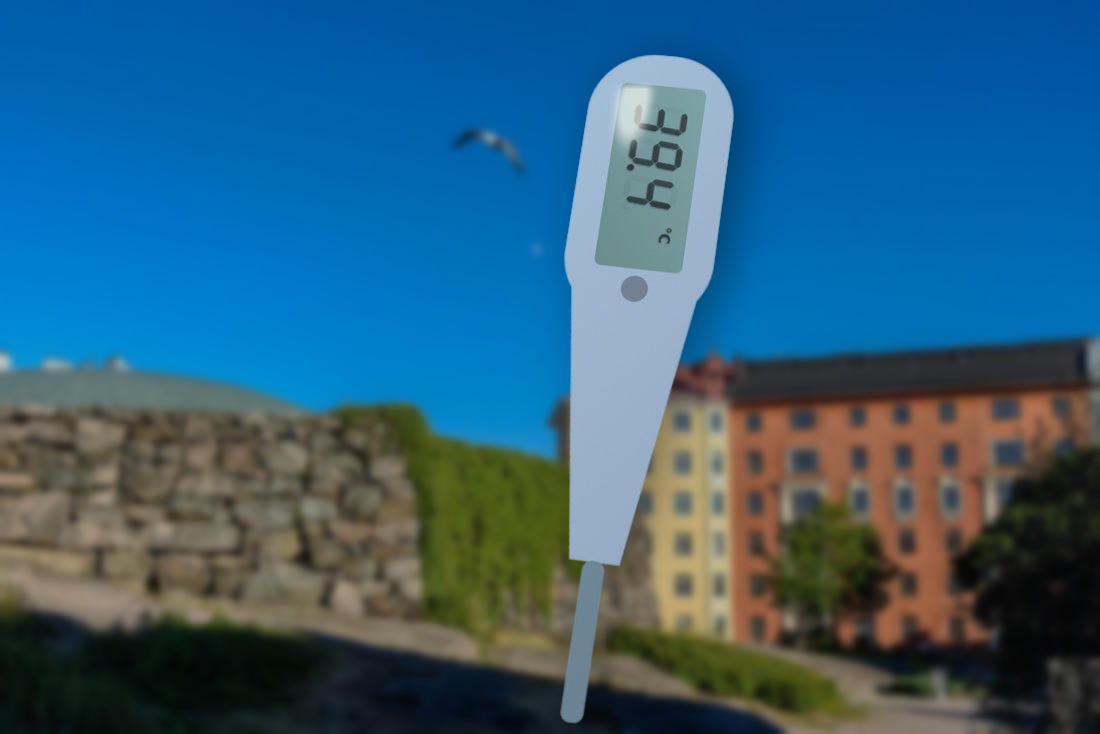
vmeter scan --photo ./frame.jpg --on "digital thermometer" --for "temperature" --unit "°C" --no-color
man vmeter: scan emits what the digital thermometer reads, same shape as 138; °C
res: 39.4; °C
